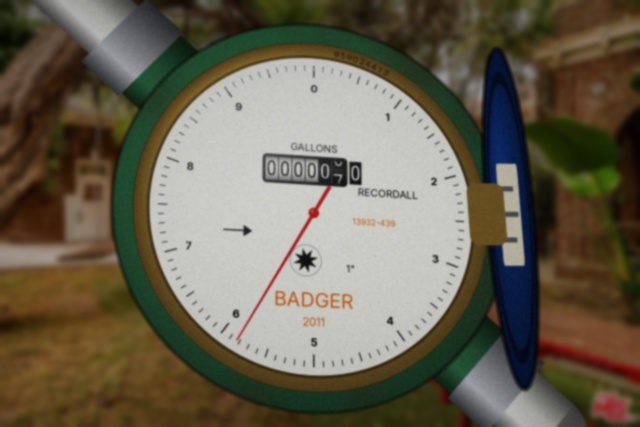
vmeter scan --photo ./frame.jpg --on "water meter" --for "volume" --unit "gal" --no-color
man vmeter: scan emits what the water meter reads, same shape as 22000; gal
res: 65.8; gal
